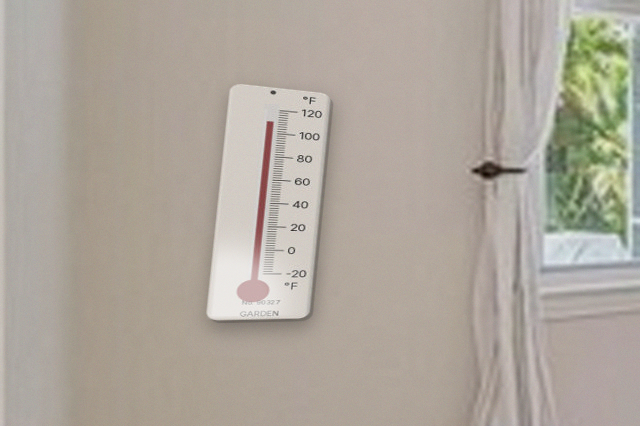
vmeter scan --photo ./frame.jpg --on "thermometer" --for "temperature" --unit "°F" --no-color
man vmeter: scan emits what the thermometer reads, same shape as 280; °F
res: 110; °F
